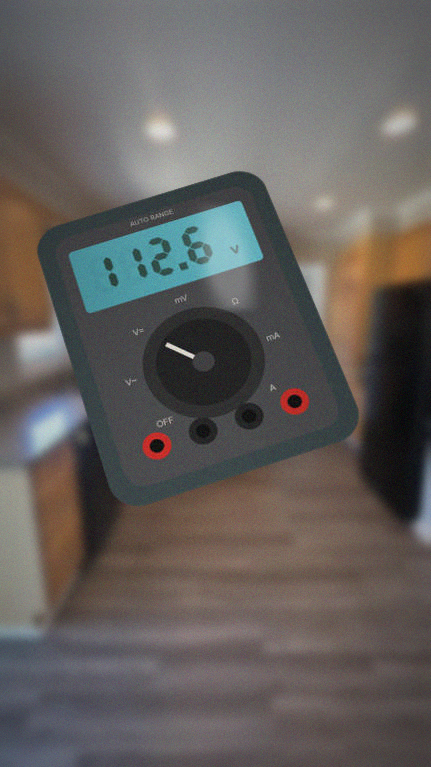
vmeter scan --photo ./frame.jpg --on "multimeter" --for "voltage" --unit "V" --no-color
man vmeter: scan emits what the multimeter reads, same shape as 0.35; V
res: 112.6; V
